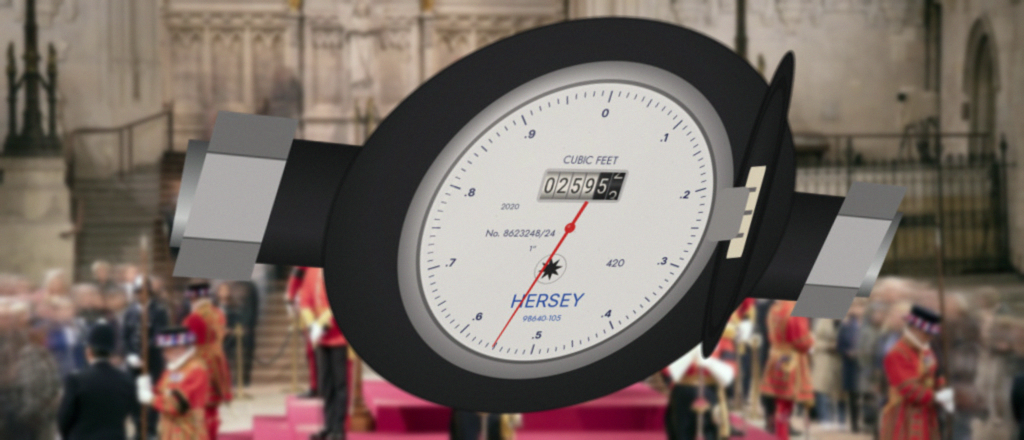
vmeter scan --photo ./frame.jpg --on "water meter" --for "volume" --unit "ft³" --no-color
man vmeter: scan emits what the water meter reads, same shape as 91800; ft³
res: 25952.55; ft³
